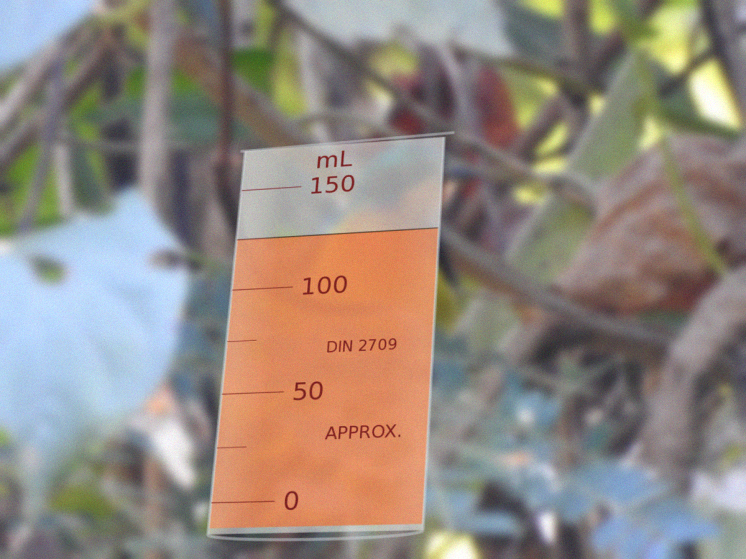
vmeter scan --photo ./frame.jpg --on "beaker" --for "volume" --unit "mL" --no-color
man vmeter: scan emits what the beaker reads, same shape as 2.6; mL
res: 125; mL
